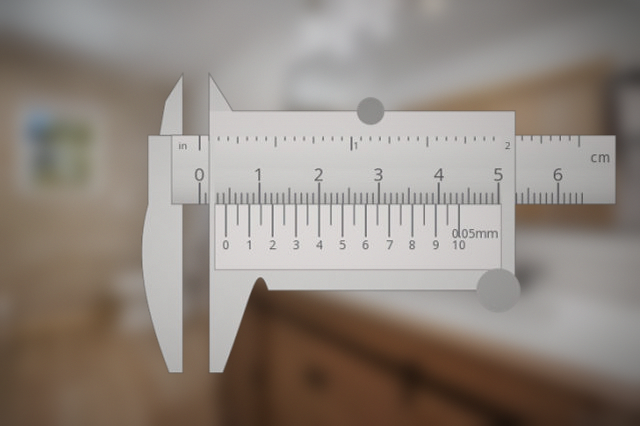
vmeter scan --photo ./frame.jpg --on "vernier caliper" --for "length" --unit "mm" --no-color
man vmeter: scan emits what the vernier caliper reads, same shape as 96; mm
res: 4.4; mm
